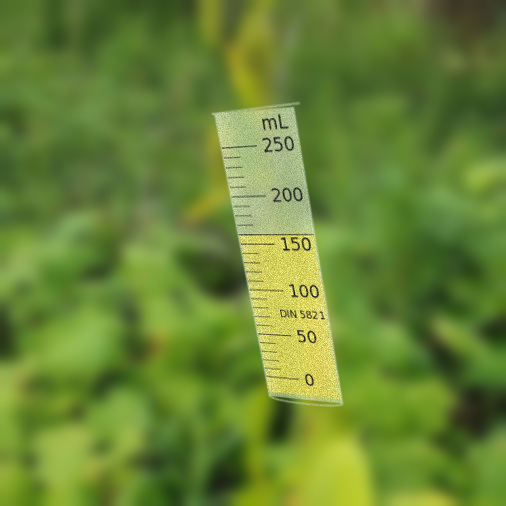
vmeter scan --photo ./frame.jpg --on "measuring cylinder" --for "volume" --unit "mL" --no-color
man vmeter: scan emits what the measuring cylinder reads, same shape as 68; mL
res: 160; mL
